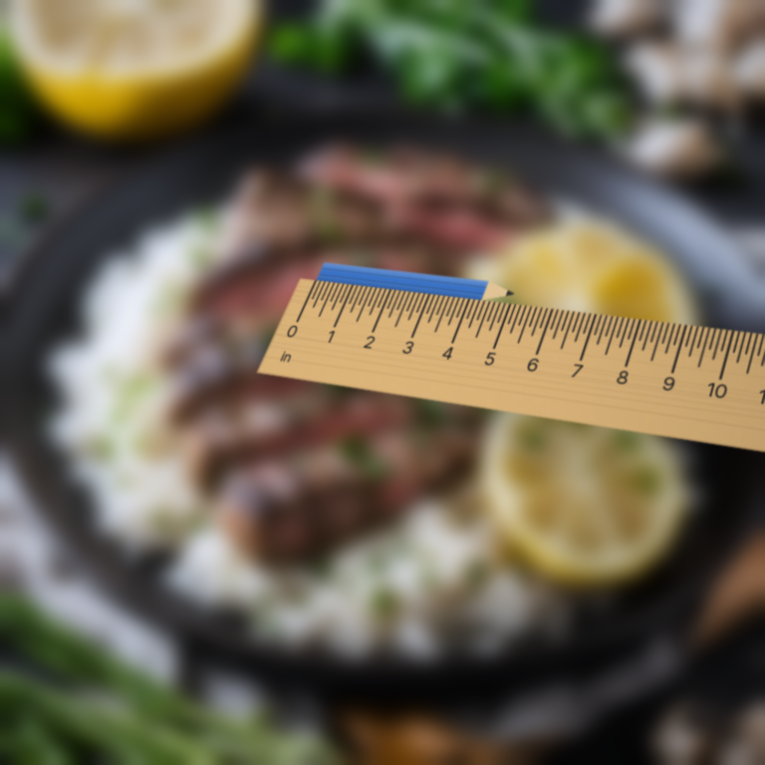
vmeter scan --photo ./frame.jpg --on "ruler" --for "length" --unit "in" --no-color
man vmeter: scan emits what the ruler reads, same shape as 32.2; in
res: 5; in
